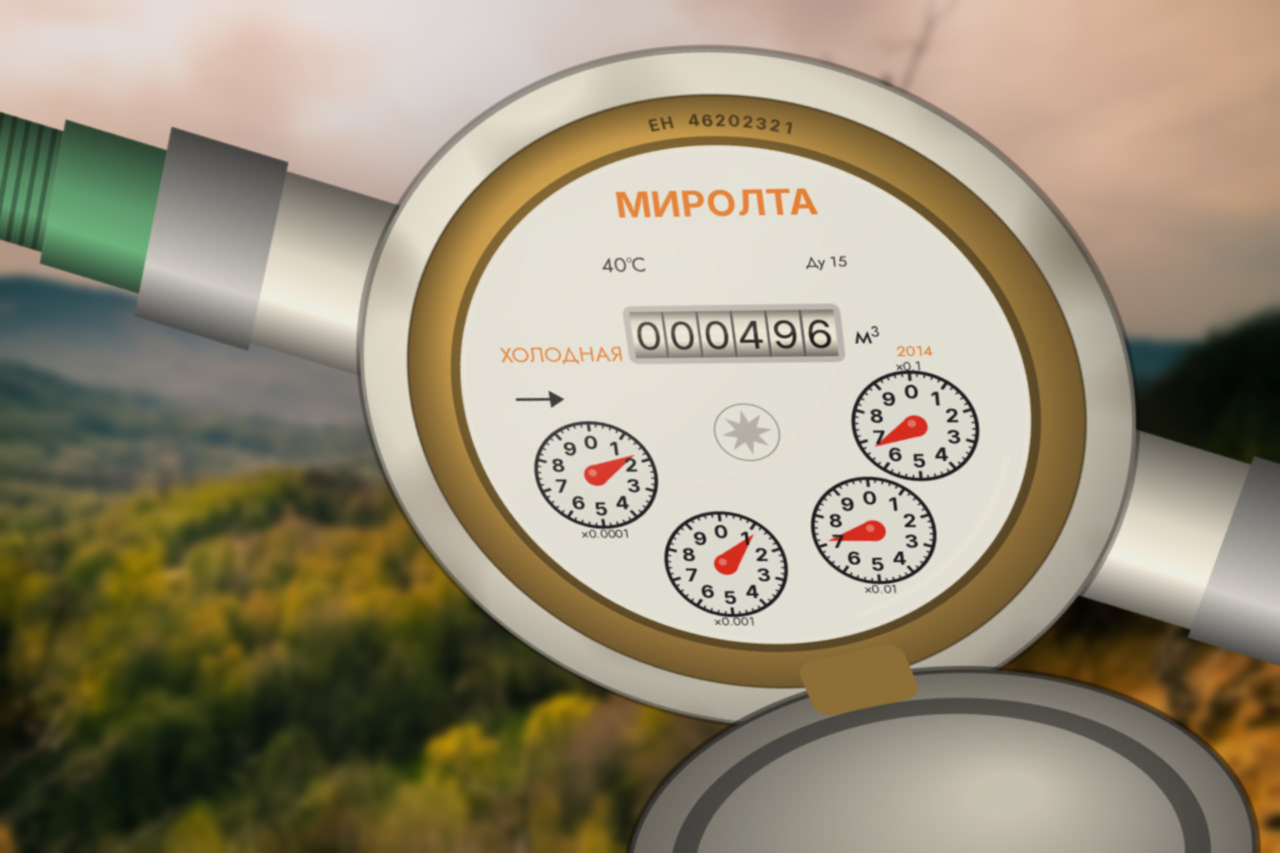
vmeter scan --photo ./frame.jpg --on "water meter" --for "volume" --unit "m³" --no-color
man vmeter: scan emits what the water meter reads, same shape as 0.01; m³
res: 496.6711; m³
